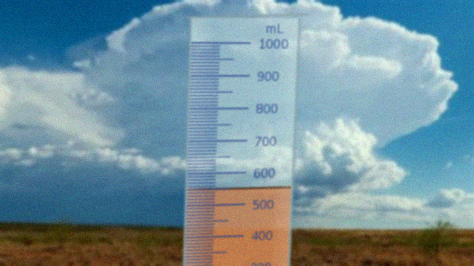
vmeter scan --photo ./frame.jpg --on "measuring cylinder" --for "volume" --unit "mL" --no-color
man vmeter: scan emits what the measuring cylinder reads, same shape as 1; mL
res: 550; mL
